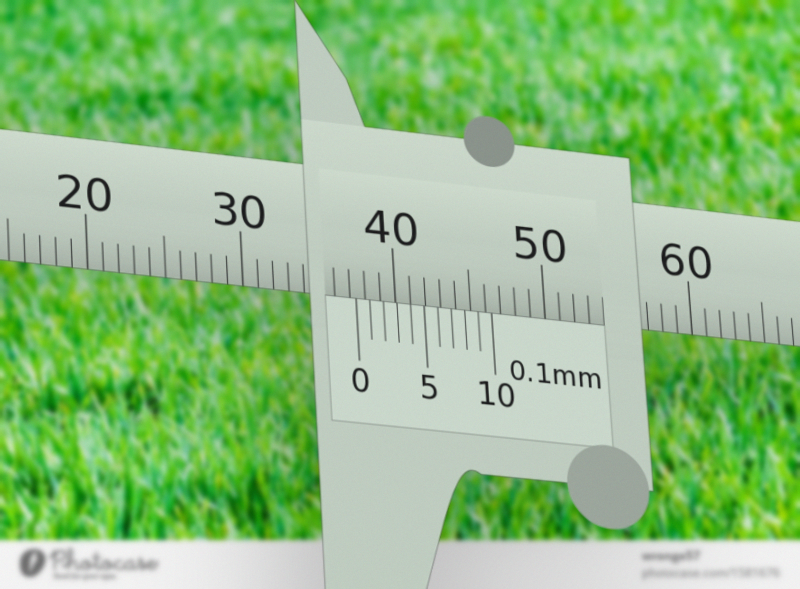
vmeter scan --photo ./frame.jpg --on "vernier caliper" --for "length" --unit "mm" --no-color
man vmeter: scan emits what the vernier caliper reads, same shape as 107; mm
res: 37.4; mm
